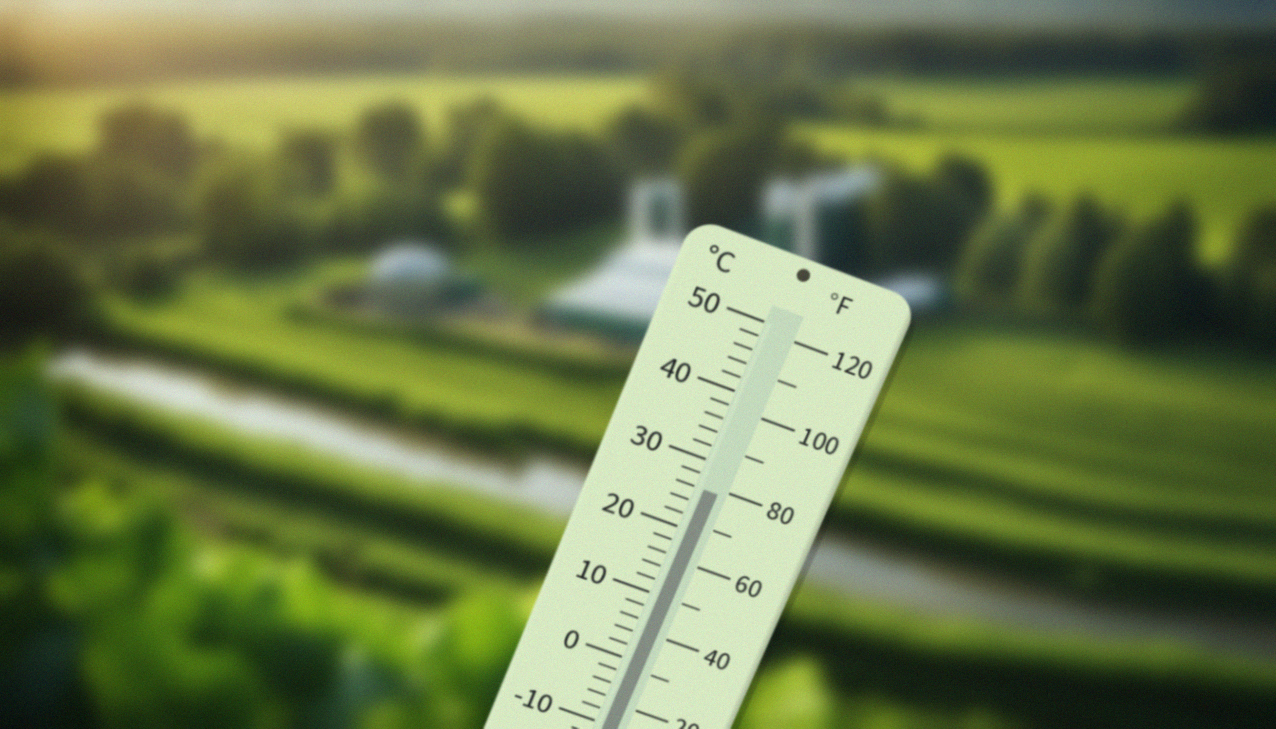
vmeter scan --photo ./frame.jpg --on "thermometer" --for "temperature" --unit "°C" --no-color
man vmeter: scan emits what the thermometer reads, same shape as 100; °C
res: 26; °C
